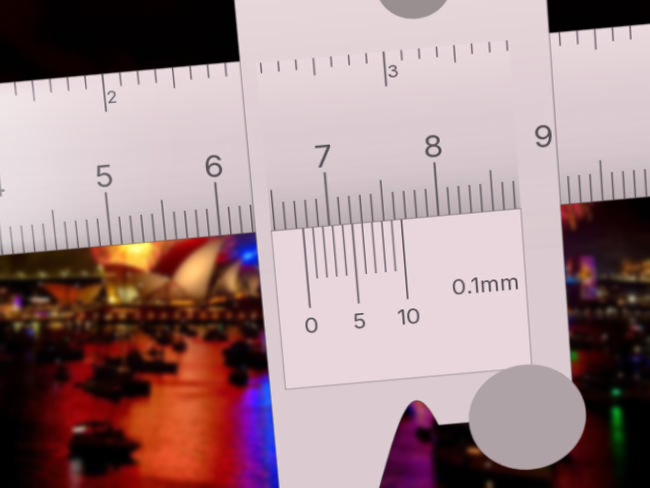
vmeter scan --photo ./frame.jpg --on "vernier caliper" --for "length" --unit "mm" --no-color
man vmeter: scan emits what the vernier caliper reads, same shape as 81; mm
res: 67.6; mm
